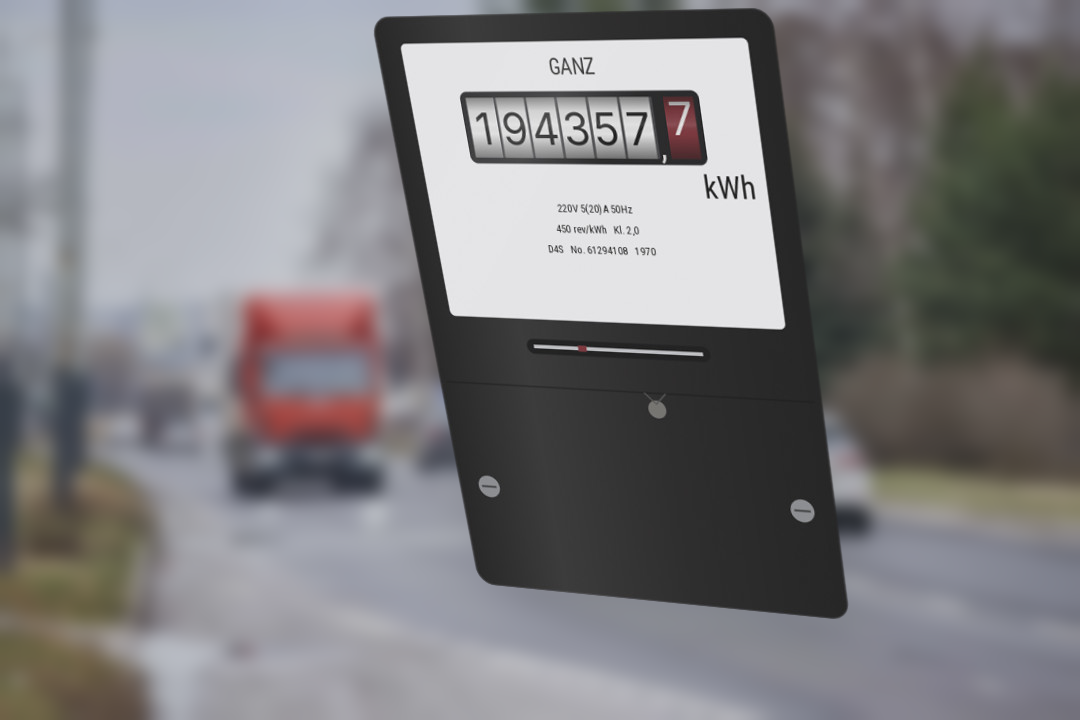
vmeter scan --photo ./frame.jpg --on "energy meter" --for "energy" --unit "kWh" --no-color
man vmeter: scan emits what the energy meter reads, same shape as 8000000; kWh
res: 194357.7; kWh
